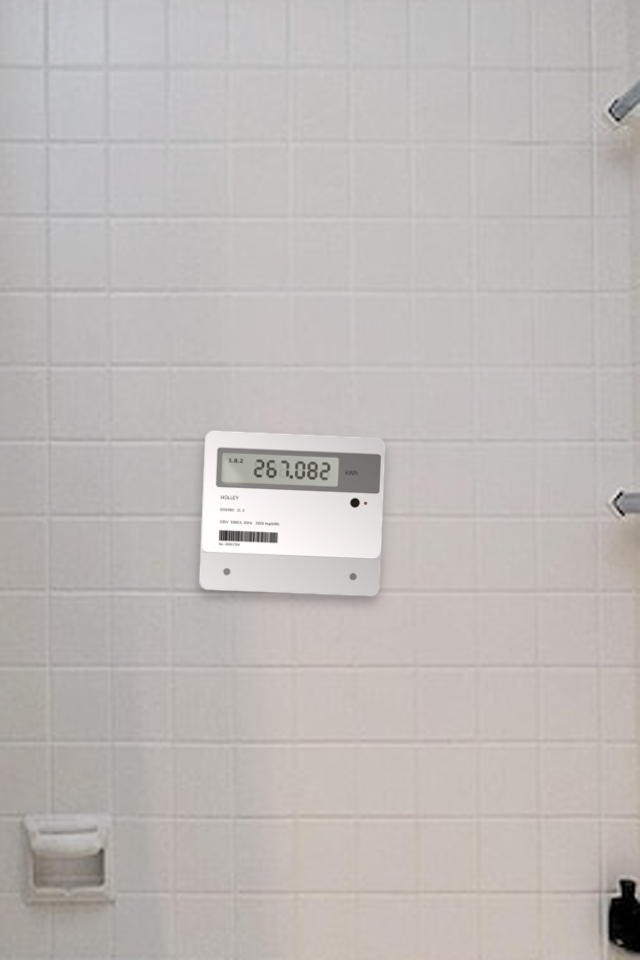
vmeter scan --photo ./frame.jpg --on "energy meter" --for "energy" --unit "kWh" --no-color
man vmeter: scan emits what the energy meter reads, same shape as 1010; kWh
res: 267.082; kWh
